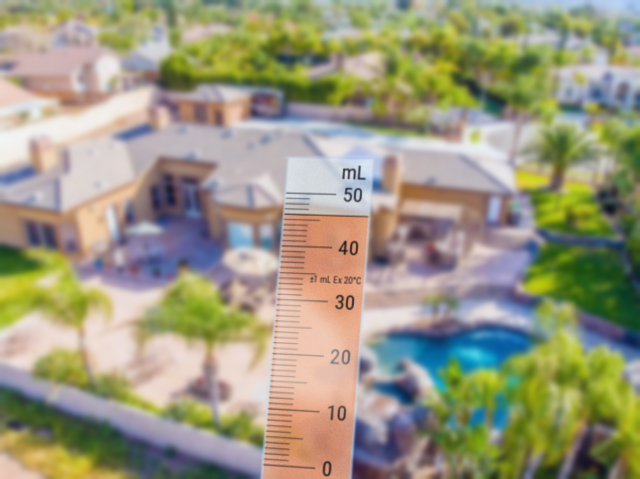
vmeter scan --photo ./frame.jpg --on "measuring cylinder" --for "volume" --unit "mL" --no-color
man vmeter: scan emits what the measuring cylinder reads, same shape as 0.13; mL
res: 46; mL
